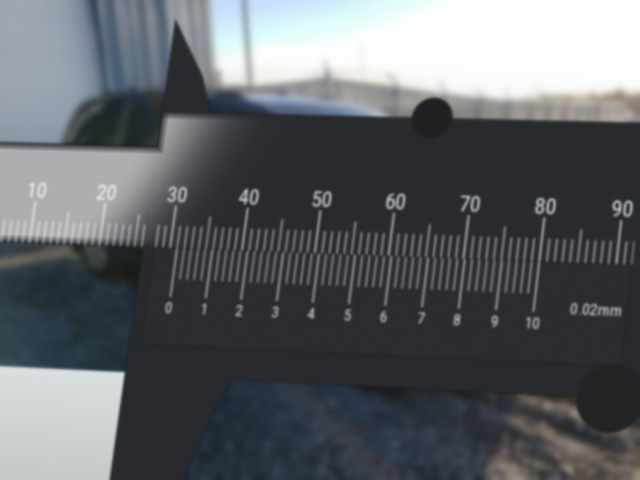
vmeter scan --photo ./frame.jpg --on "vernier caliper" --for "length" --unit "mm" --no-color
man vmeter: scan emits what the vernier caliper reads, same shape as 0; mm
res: 31.0; mm
